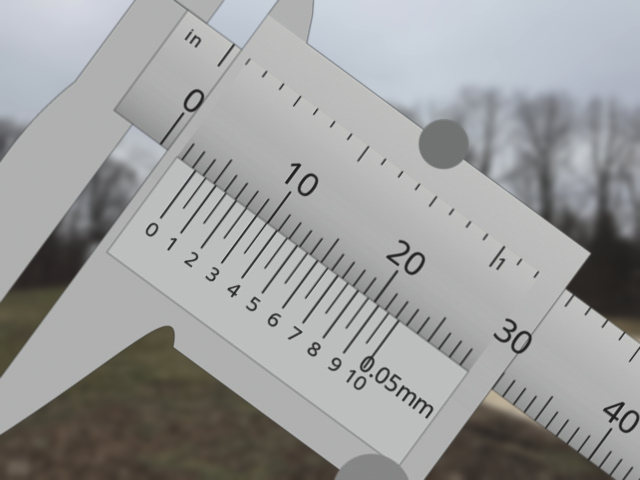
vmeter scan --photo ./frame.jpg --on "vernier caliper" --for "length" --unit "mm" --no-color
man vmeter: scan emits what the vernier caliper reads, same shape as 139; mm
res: 3.3; mm
